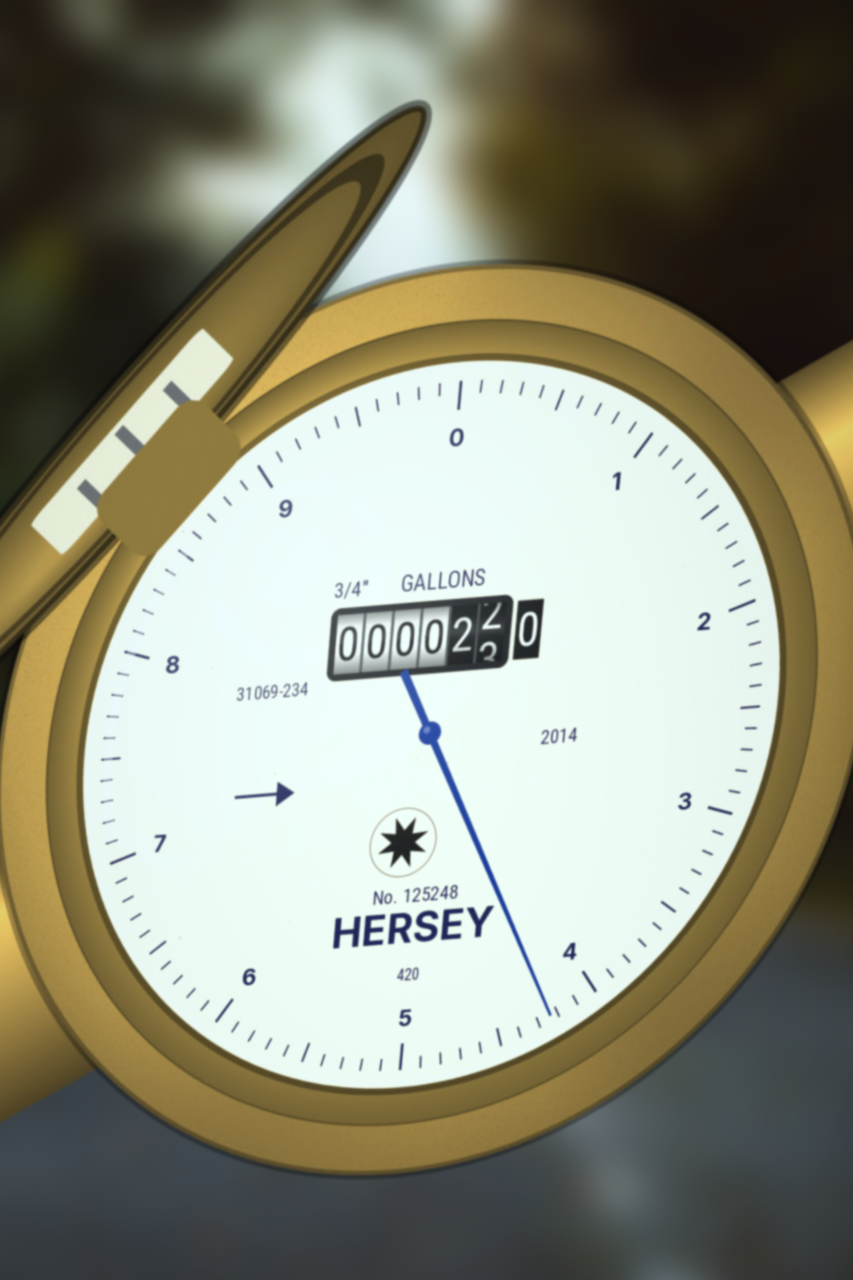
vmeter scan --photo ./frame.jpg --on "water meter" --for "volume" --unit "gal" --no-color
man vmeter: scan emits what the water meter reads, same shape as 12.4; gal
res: 224.2; gal
